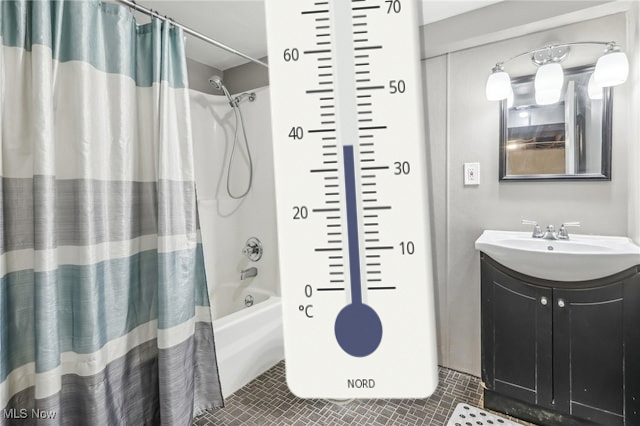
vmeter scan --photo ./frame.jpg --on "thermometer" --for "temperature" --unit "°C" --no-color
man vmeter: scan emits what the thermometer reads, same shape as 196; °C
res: 36; °C
